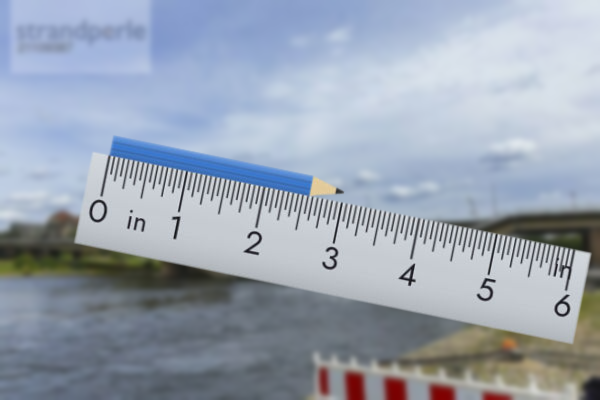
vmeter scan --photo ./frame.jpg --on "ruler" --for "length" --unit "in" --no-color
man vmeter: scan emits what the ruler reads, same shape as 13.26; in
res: 3; in
